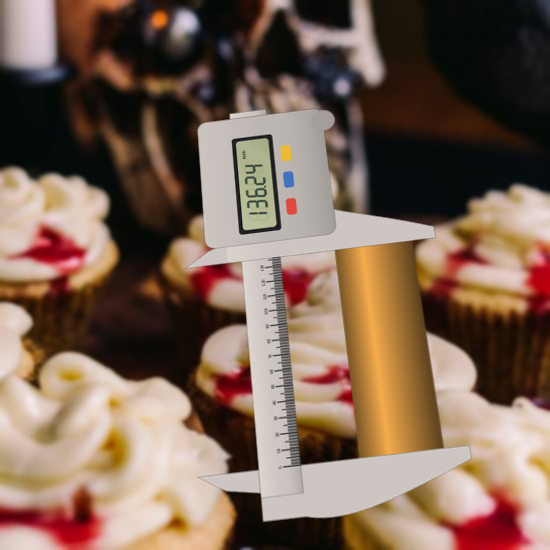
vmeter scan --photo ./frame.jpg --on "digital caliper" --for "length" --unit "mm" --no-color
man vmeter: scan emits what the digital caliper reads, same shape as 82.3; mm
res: 136.24; mm
